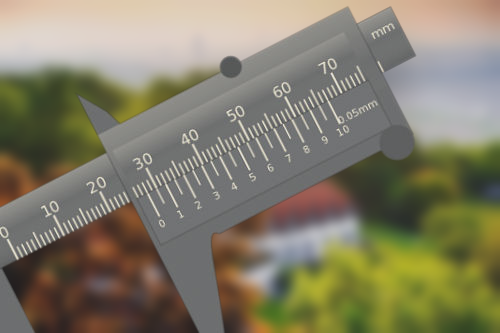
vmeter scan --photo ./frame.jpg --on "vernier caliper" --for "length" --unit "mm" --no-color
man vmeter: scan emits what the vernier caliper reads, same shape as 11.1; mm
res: 28.0; mm
